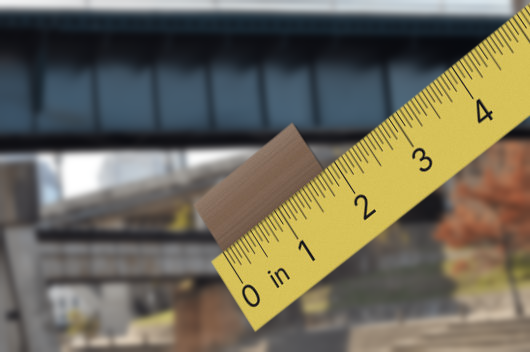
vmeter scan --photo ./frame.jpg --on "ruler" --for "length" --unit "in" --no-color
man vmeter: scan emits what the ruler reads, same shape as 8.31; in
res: 1.8125; in
